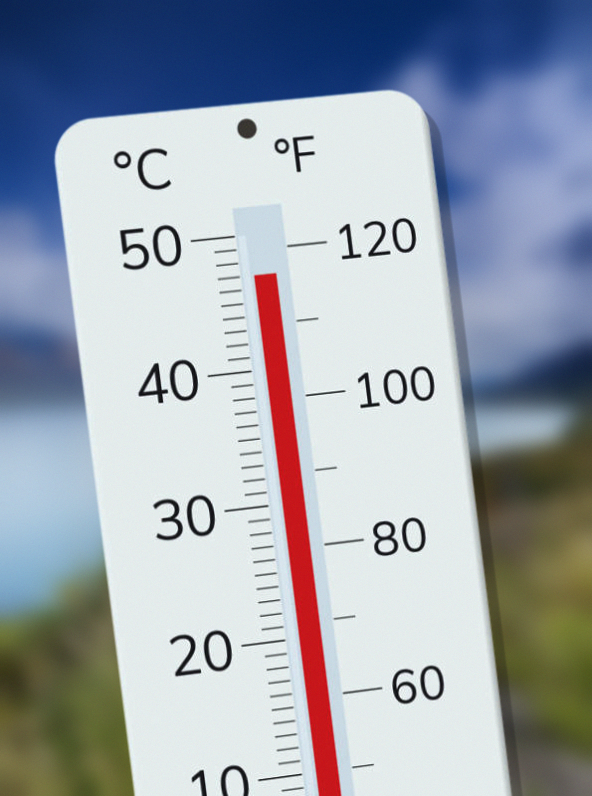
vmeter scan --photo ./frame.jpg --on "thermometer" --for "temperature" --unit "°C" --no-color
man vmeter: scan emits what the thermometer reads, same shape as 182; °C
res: 47; °C
